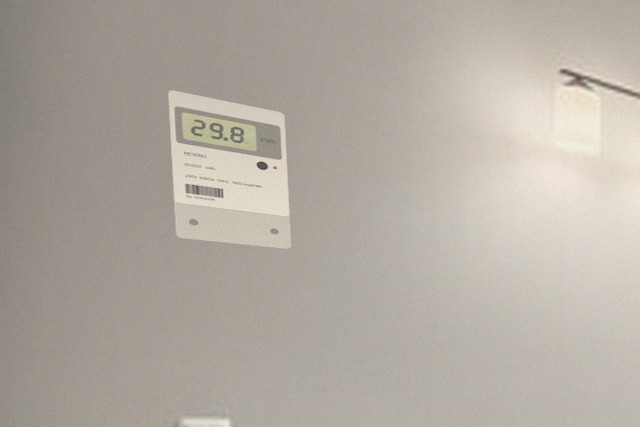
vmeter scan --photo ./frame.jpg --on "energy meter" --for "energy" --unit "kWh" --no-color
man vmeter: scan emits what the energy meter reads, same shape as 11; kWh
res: 29.8; kWh
